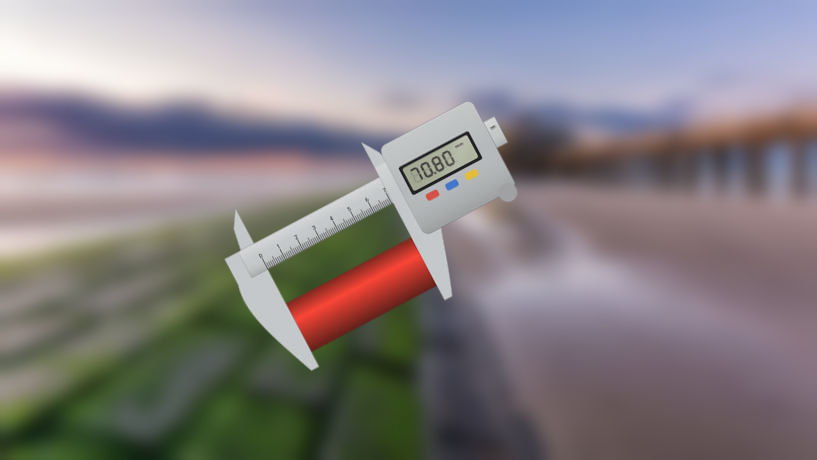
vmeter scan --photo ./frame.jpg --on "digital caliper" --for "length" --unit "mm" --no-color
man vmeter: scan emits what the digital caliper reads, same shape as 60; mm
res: 70.80; mm
